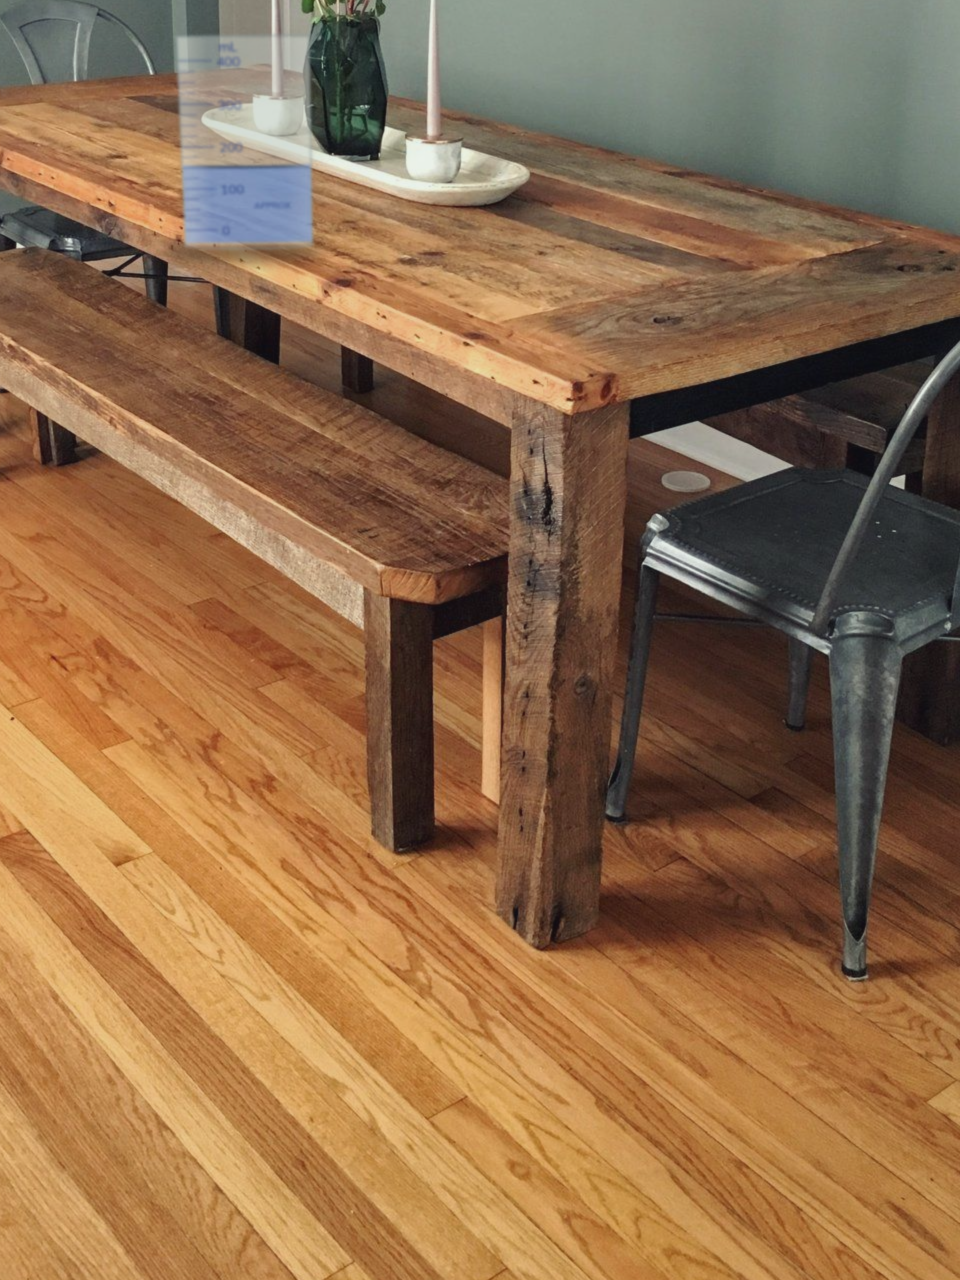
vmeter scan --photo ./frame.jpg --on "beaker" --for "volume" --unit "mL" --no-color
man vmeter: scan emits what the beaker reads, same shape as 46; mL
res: 150; mL
